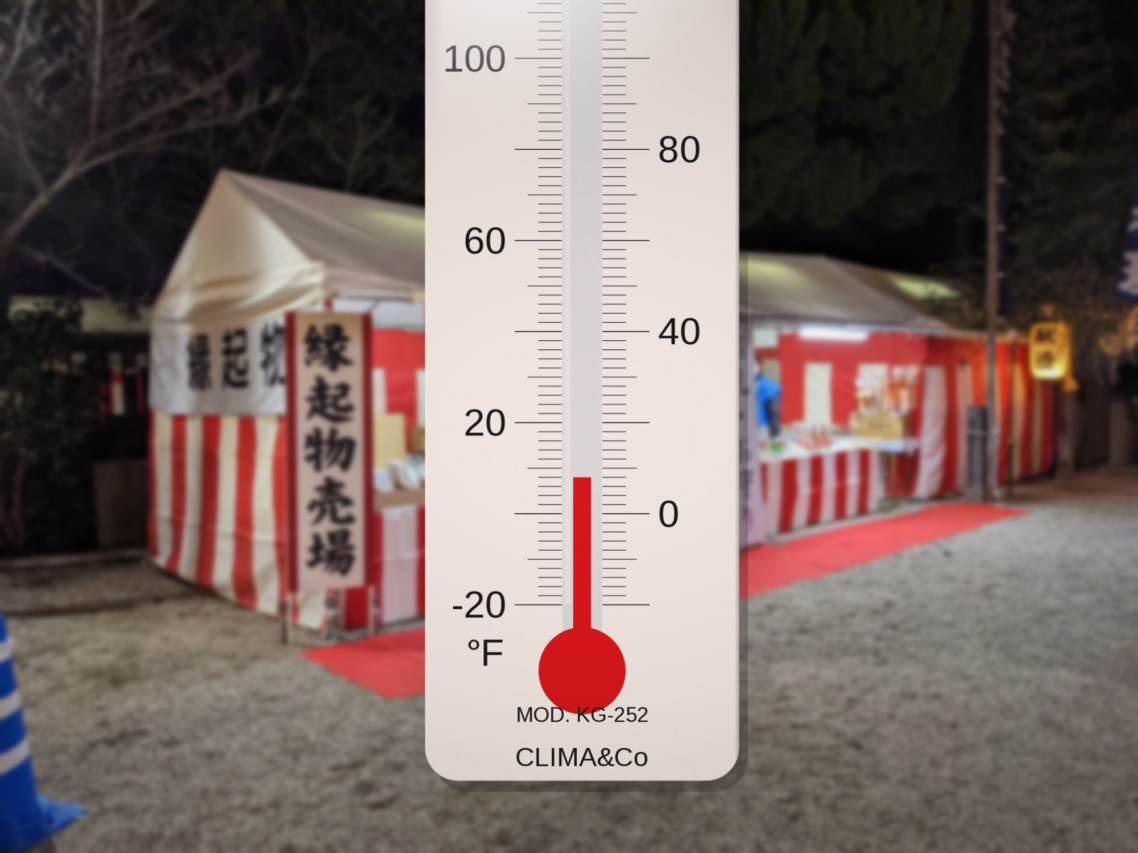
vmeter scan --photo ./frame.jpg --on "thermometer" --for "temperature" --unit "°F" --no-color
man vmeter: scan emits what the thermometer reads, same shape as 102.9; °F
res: 8; °F
